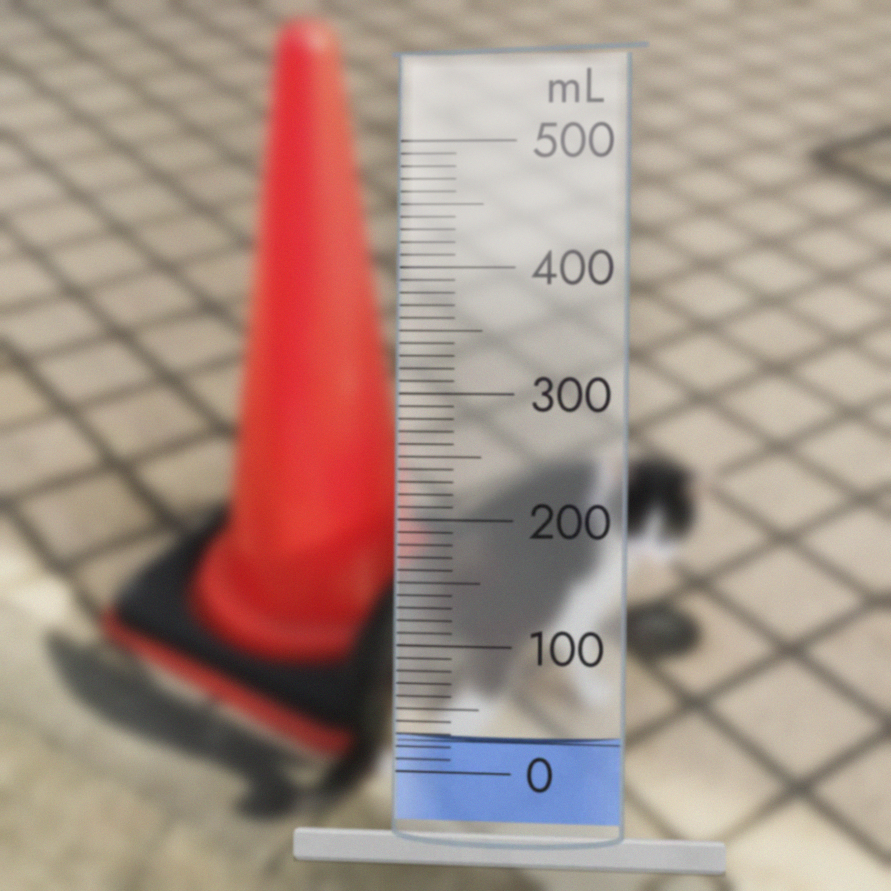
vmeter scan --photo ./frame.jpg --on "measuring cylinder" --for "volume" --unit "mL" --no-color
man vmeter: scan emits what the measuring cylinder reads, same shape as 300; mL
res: 25; mL
